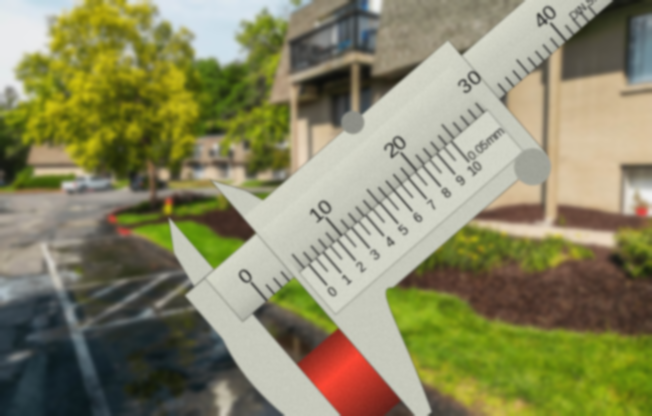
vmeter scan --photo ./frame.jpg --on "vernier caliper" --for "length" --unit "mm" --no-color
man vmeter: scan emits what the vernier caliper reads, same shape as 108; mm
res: 5.6; mm
